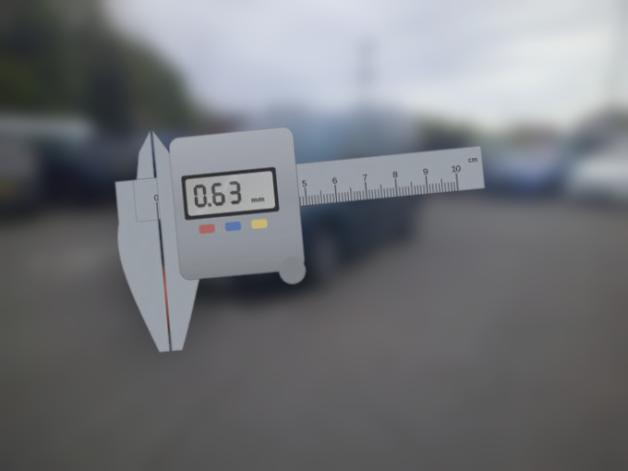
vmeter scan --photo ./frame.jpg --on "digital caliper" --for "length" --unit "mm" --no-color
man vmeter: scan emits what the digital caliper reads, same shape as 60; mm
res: 0.63; mm
